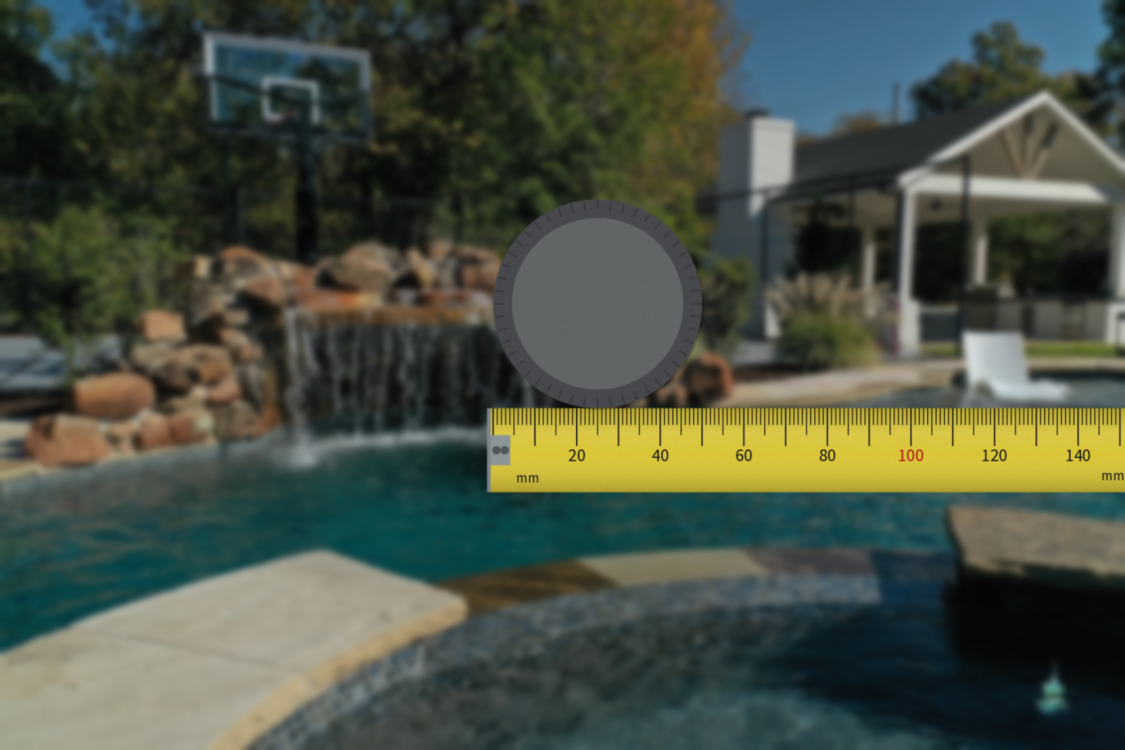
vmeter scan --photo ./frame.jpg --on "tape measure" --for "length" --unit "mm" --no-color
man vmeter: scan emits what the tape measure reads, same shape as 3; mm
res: 50; mm
